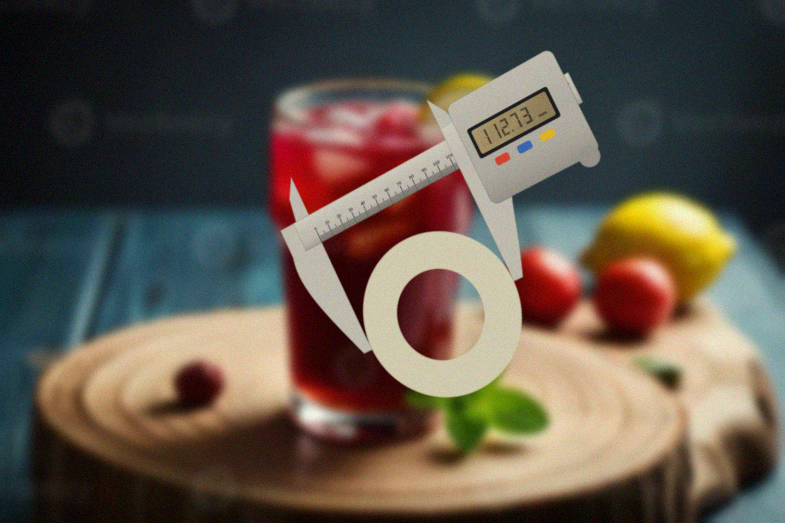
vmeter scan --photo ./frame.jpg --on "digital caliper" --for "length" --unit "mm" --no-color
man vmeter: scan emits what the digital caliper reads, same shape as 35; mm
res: 112.73; mm
